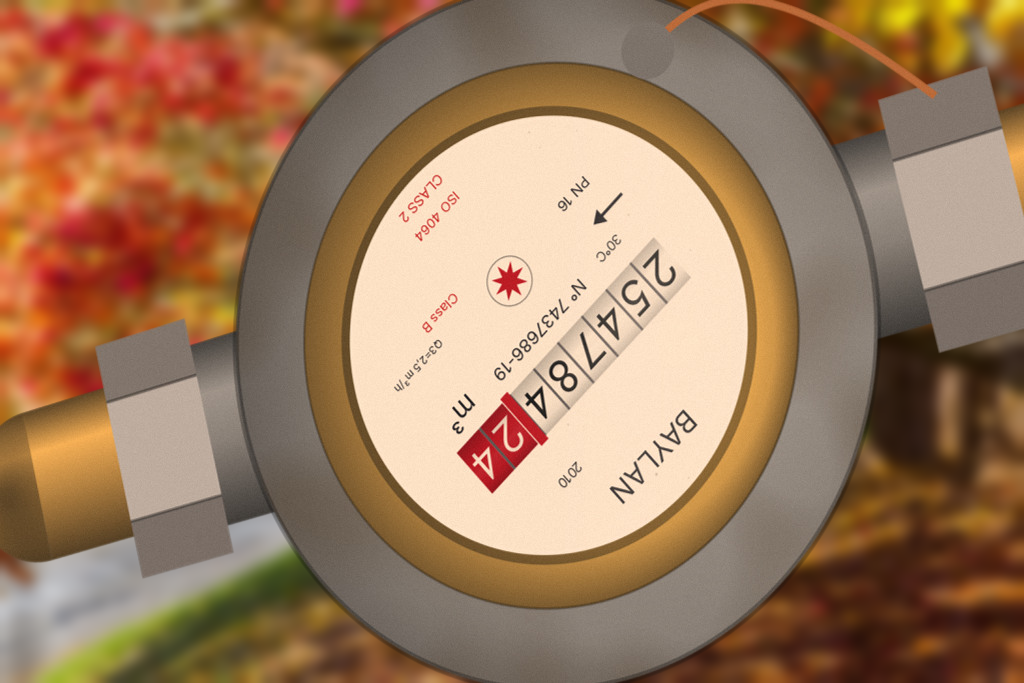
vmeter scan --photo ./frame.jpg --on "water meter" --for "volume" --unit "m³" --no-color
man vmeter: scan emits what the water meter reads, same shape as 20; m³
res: 254784.24; m³
